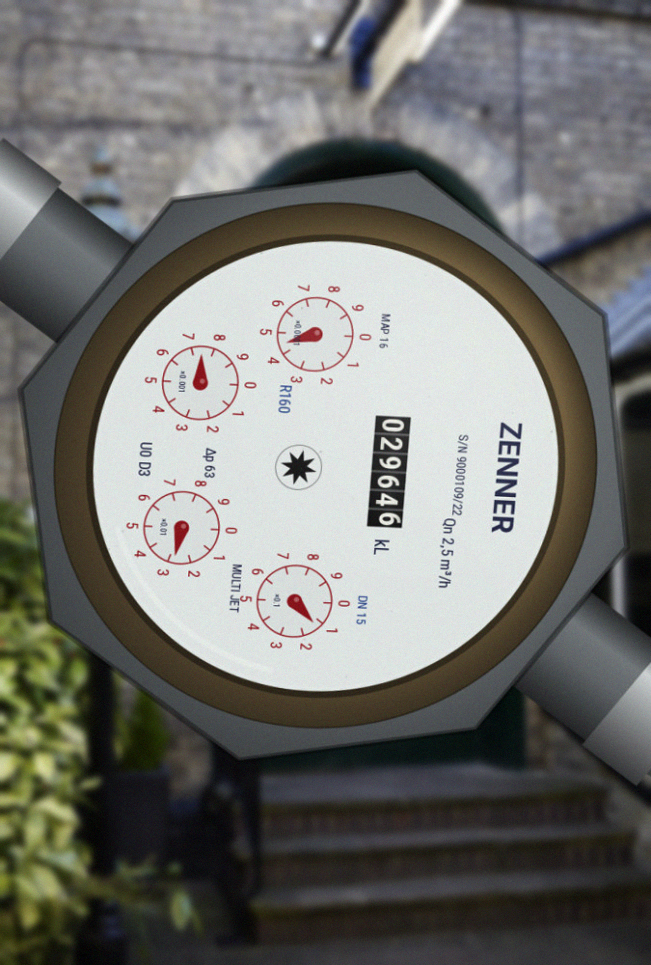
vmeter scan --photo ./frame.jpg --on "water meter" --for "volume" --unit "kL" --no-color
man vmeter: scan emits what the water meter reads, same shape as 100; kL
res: 29646.1274; kL
